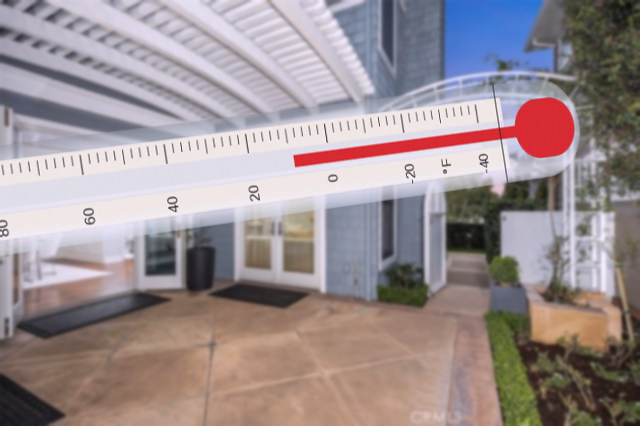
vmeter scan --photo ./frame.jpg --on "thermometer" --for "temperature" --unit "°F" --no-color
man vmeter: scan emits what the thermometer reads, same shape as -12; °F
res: 9; °F
